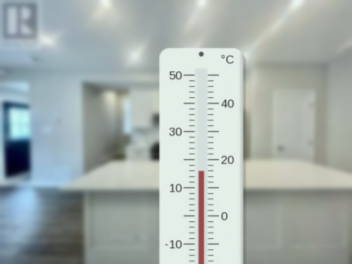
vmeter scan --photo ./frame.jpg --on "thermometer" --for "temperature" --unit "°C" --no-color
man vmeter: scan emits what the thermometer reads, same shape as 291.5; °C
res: 16; °C
